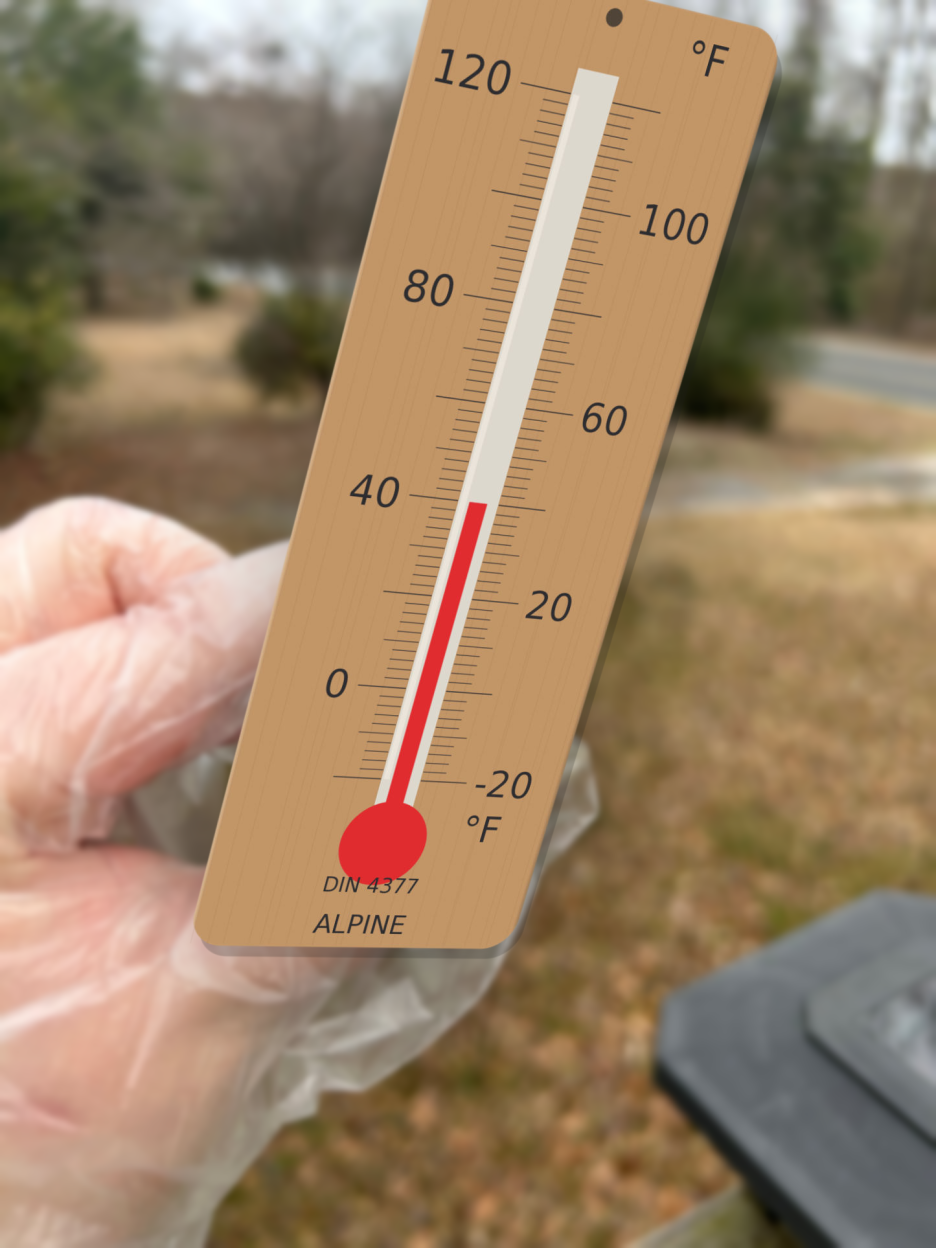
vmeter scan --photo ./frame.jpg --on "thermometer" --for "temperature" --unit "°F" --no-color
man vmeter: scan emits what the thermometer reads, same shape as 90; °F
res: 40; °F
